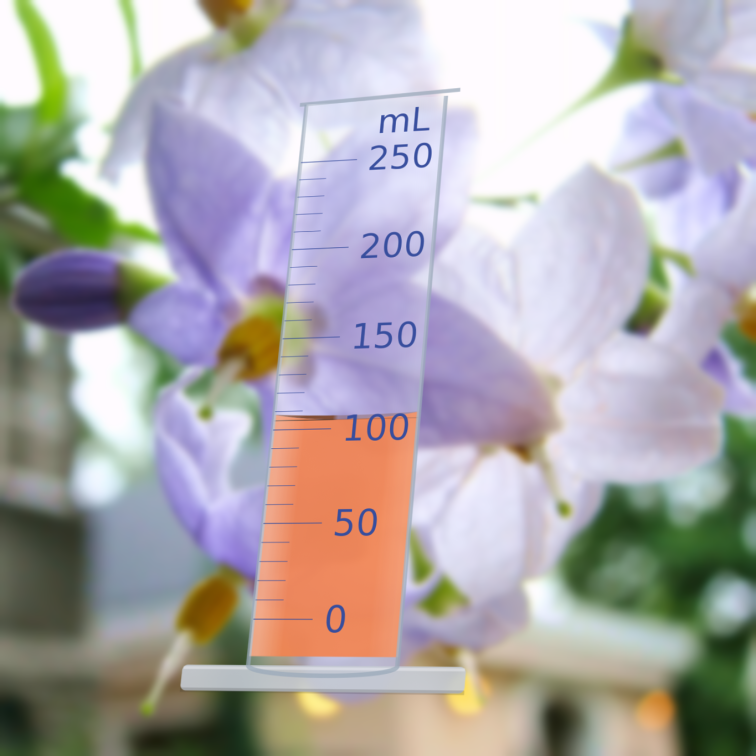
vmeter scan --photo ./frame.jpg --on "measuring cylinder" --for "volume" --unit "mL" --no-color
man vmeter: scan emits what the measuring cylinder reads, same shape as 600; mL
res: 105; mL
